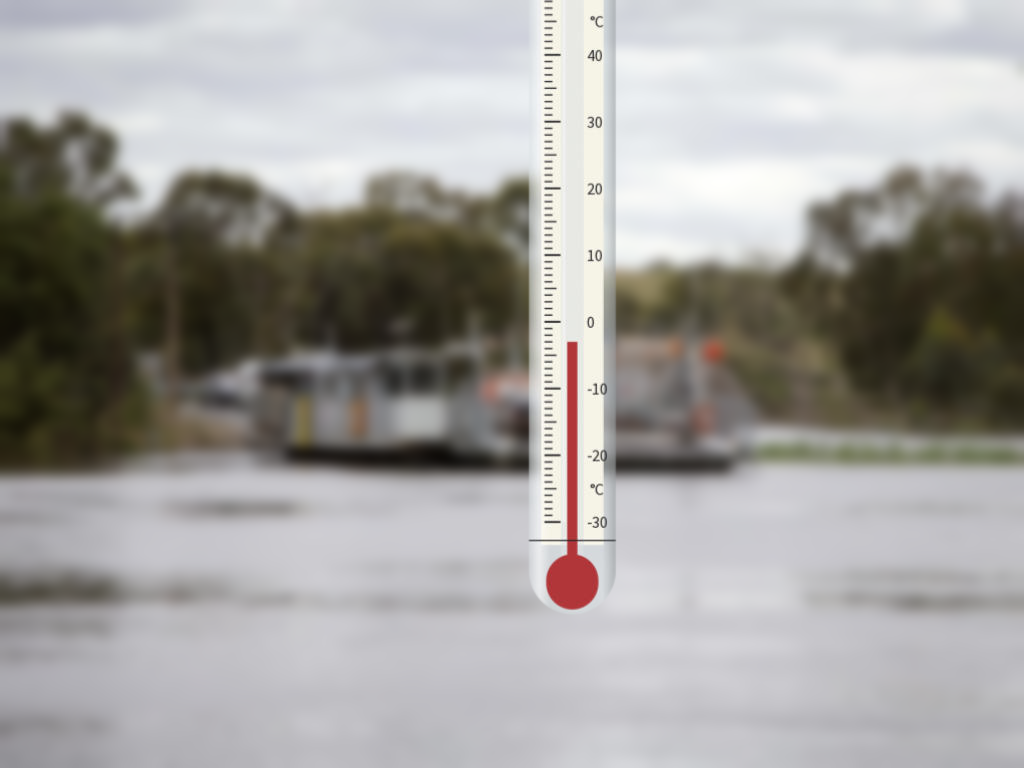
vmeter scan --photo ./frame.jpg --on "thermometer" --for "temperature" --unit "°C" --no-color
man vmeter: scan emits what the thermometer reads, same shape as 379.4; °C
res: -3; °C
